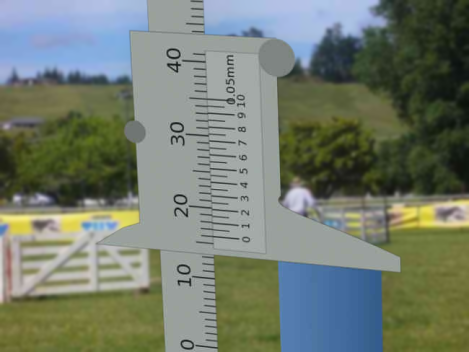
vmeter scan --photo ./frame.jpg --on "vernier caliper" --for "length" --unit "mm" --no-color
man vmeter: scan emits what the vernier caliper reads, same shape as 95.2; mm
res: 16.0; mm
